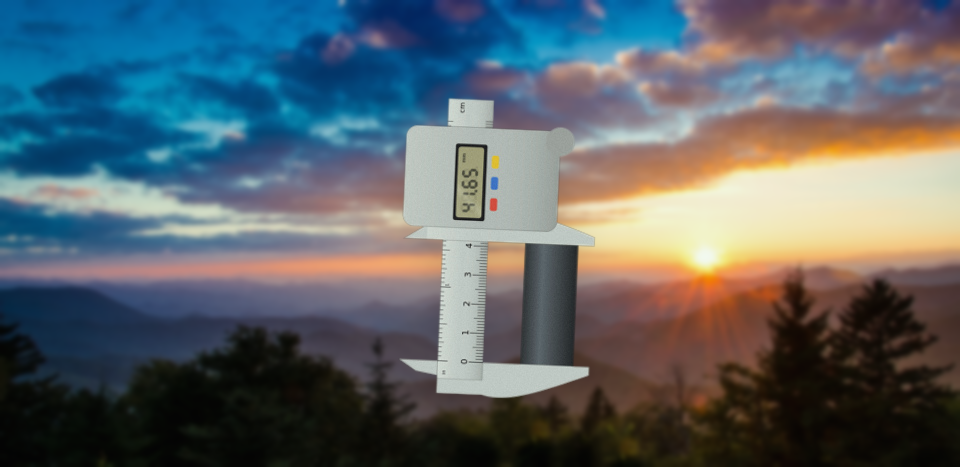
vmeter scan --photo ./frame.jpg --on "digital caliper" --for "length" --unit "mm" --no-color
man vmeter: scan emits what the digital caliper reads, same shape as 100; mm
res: 41.65; mm
